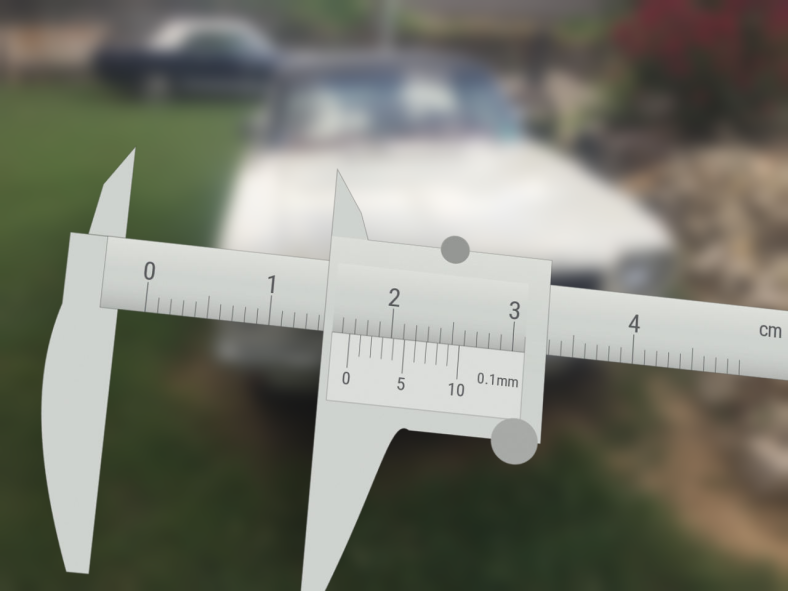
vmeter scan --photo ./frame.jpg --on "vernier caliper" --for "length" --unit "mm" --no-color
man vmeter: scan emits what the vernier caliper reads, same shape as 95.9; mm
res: 16.6; mm
